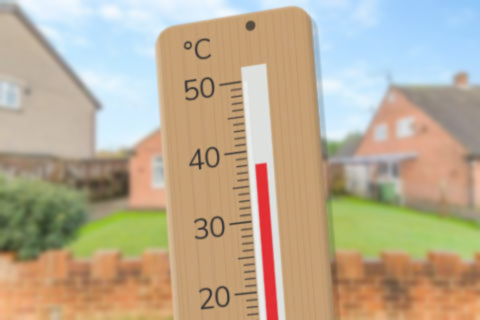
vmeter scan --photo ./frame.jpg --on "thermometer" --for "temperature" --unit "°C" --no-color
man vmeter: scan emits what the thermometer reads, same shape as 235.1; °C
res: 38; °C
